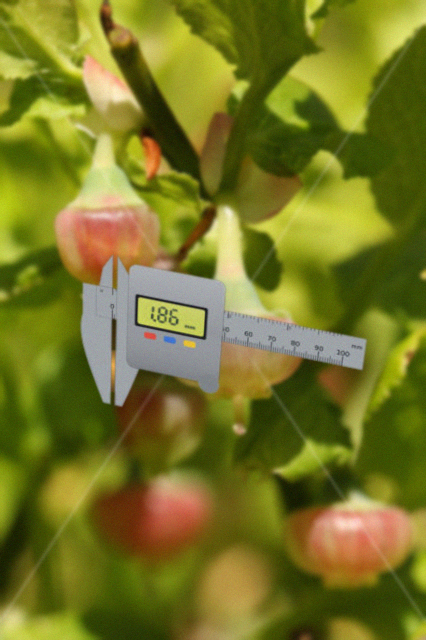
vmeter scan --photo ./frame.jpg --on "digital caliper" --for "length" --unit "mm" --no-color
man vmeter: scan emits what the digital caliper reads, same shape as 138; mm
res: 1.86; mm
